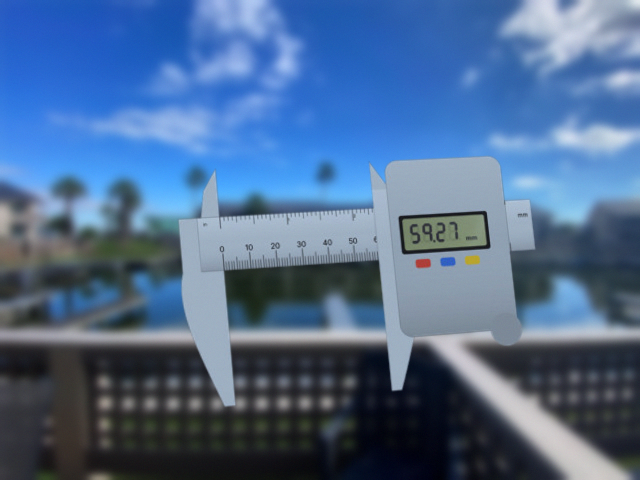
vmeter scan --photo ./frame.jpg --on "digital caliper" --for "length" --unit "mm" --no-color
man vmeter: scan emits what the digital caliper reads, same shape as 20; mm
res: 59.27; mm
